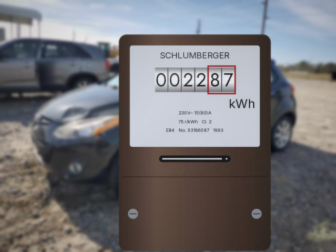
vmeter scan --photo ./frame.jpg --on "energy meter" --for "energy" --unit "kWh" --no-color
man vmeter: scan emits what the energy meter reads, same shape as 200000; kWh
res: 22.87; kWh
